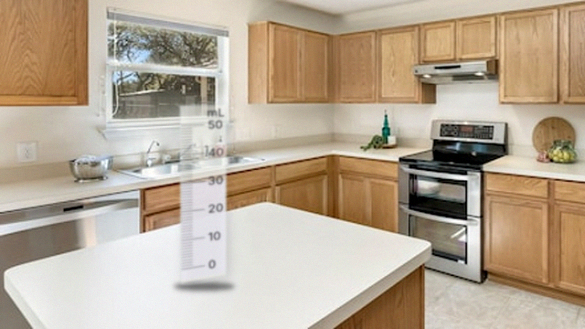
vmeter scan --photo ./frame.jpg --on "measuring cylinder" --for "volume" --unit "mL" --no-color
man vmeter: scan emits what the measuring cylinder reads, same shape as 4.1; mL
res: 30; mL
